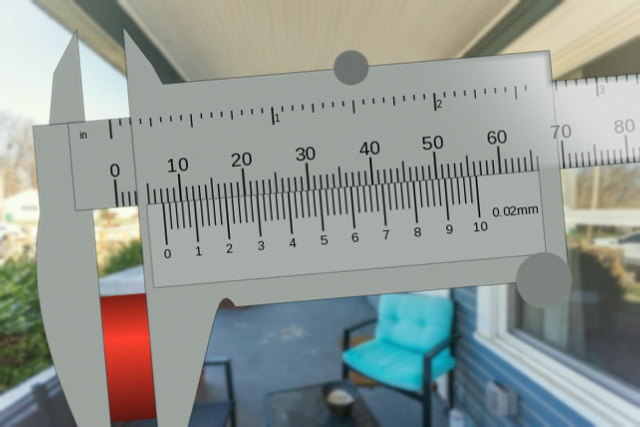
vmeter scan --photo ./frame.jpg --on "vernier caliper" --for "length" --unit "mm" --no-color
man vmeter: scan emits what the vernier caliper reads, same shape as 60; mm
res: 7.2; mm
